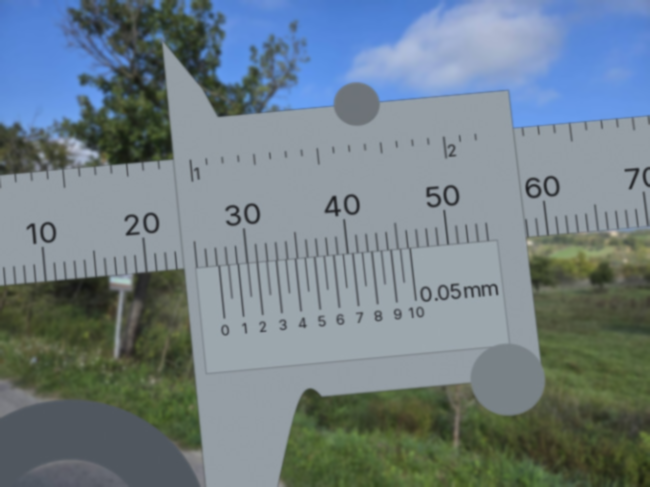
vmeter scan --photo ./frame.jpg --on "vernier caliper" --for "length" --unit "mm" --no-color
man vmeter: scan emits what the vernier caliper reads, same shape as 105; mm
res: 27.2; mm
